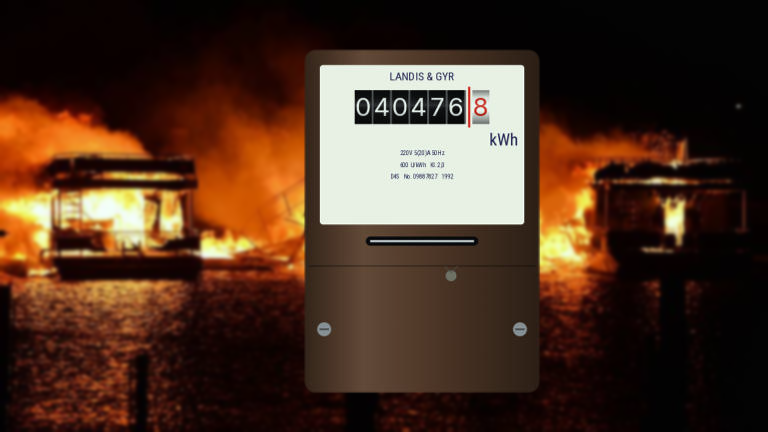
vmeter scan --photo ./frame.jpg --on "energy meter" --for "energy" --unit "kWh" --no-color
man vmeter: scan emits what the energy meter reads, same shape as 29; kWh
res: 40476.8; kWh
